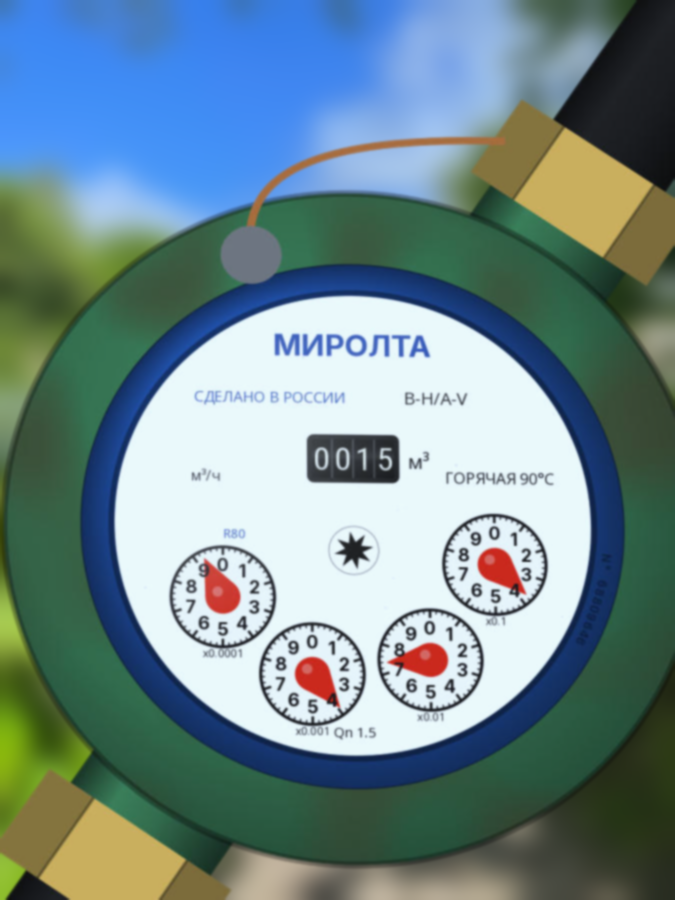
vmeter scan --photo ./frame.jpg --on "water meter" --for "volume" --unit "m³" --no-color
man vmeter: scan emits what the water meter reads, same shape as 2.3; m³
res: 15.3739; m³
